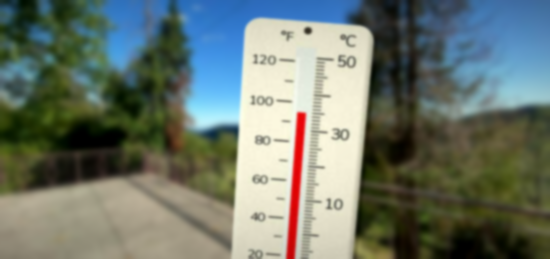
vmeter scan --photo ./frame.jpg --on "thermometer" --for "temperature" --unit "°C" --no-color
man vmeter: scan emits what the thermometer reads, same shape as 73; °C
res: 35; °C
